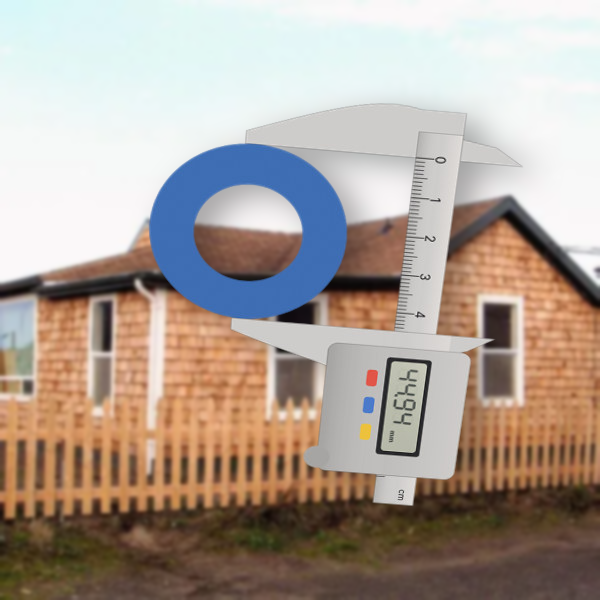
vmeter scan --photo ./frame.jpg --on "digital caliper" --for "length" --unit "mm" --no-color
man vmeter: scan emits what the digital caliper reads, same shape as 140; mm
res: 44.94; mm
